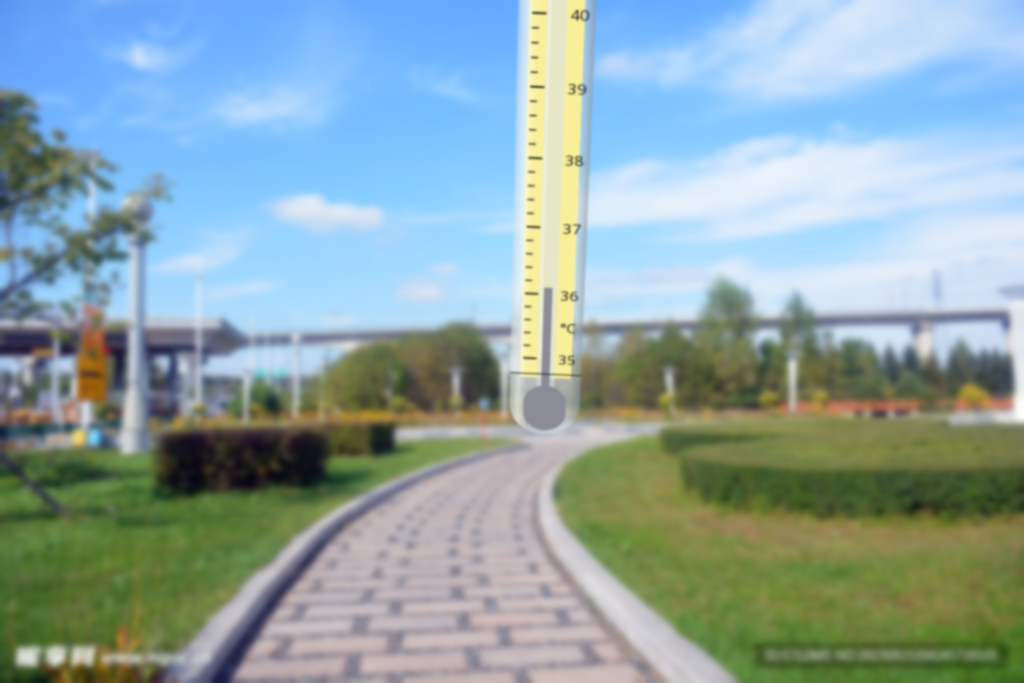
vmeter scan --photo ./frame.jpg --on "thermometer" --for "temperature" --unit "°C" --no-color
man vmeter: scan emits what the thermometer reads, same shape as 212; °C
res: 36.1; °C
